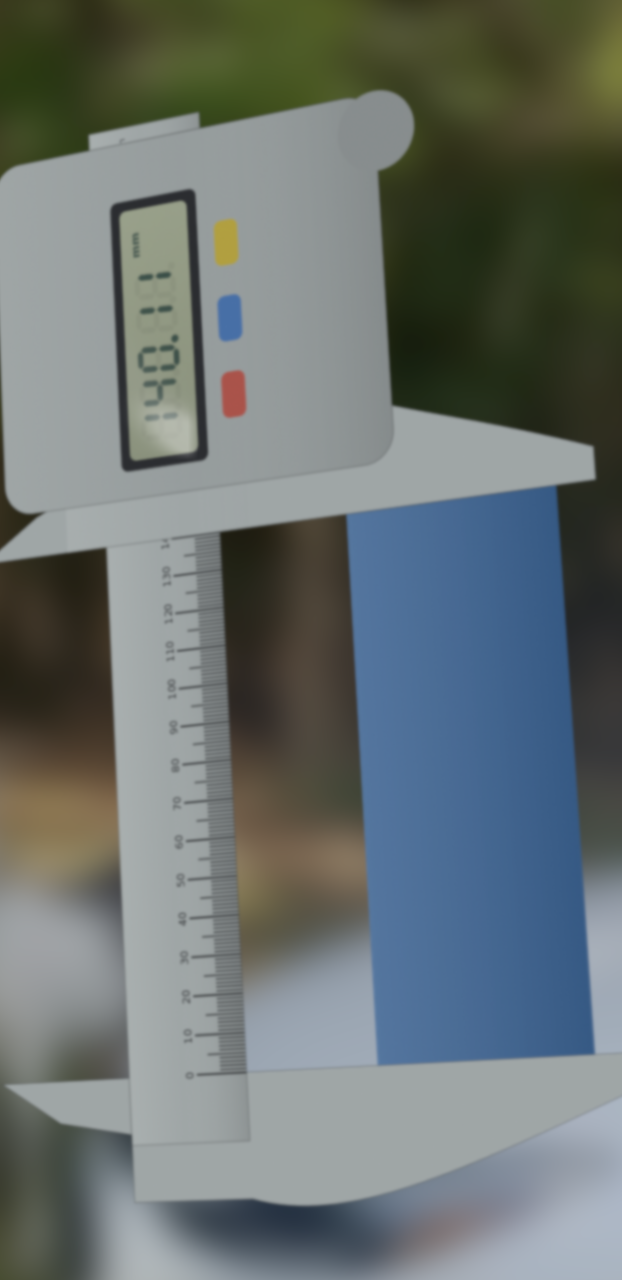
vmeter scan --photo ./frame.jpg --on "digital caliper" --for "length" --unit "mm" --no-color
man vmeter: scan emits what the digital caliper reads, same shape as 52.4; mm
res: 140.11; mm
